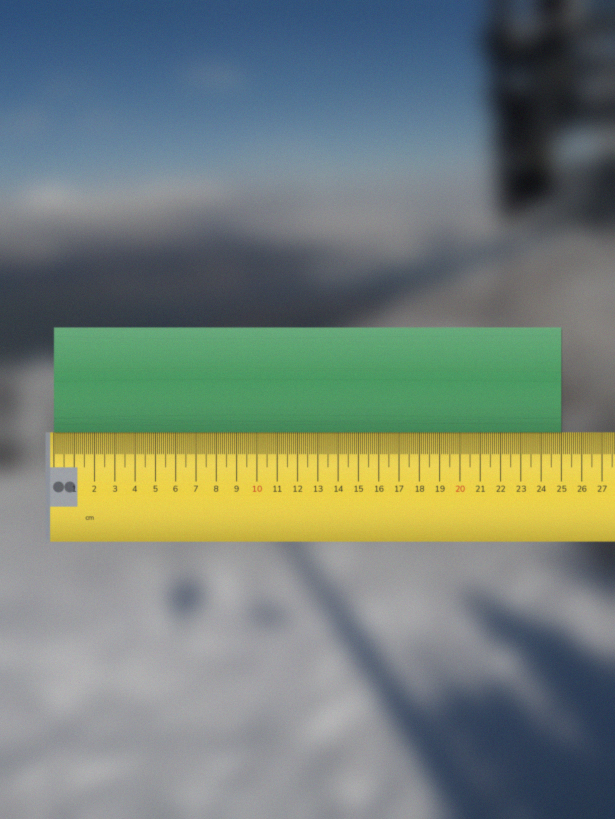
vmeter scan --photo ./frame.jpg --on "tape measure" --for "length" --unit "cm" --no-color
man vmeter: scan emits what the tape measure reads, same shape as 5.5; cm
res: 25; cm
